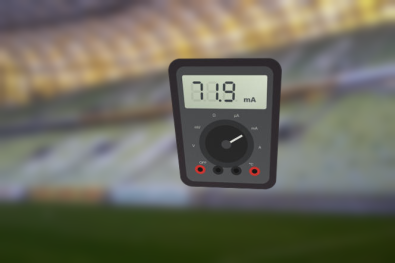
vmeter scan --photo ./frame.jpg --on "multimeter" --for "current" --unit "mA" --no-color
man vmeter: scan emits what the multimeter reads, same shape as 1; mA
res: 71.9; mA
